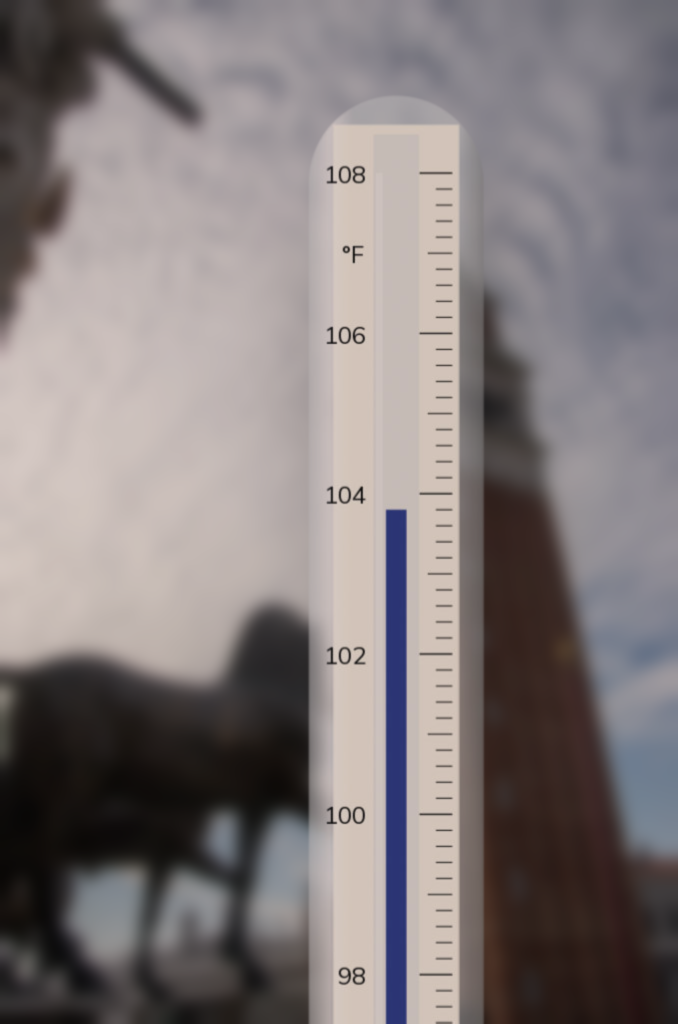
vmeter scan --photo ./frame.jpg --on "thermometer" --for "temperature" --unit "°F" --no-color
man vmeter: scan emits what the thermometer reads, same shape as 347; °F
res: 103.8; °F
